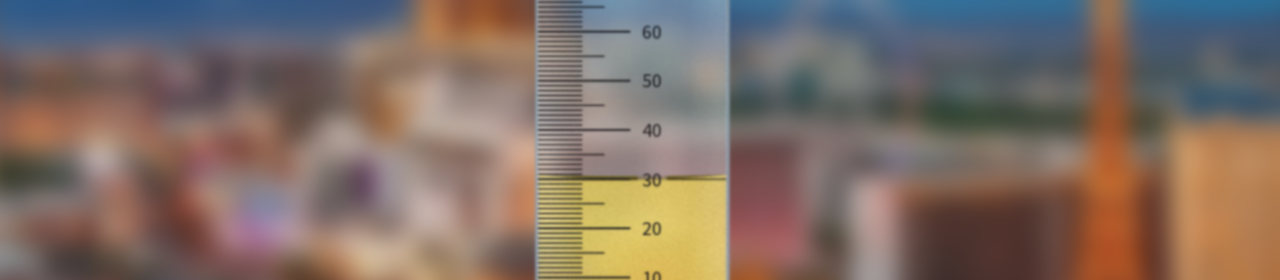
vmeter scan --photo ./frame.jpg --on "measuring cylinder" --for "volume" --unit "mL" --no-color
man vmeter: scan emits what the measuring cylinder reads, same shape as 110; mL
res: 30; mL
